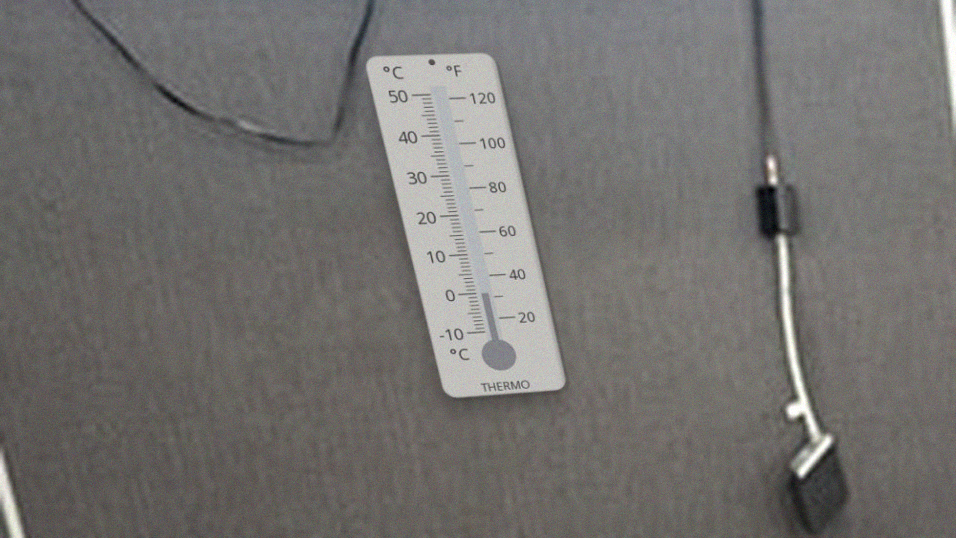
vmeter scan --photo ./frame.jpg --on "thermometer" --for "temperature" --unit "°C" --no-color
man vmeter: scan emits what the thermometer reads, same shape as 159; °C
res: 0; °C
